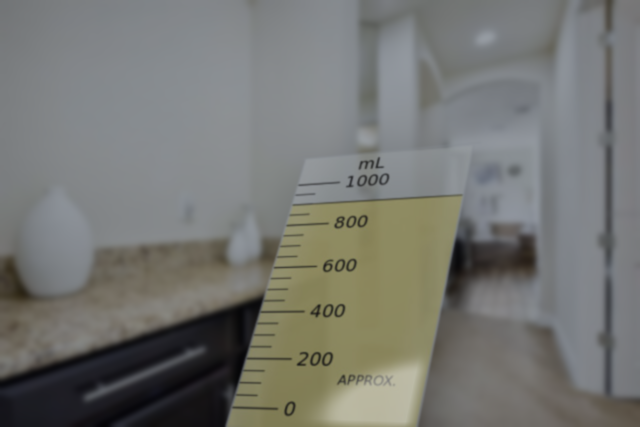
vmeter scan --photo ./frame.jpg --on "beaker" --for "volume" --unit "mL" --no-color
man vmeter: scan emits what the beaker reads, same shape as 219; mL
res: 900; mL
